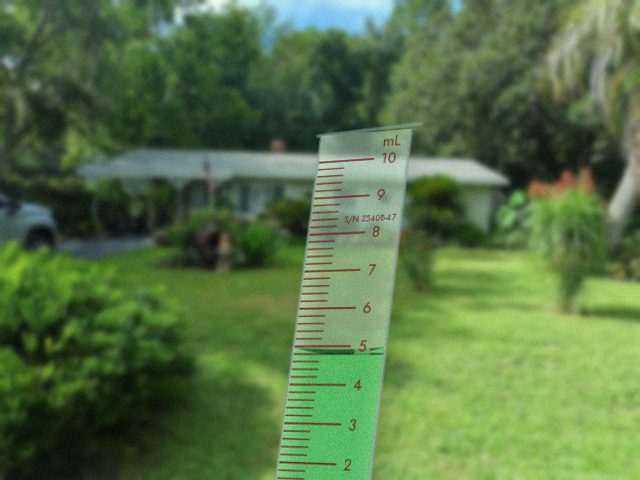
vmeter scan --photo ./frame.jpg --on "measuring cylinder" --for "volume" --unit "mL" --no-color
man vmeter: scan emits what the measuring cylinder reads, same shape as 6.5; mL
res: 4.8; mL
